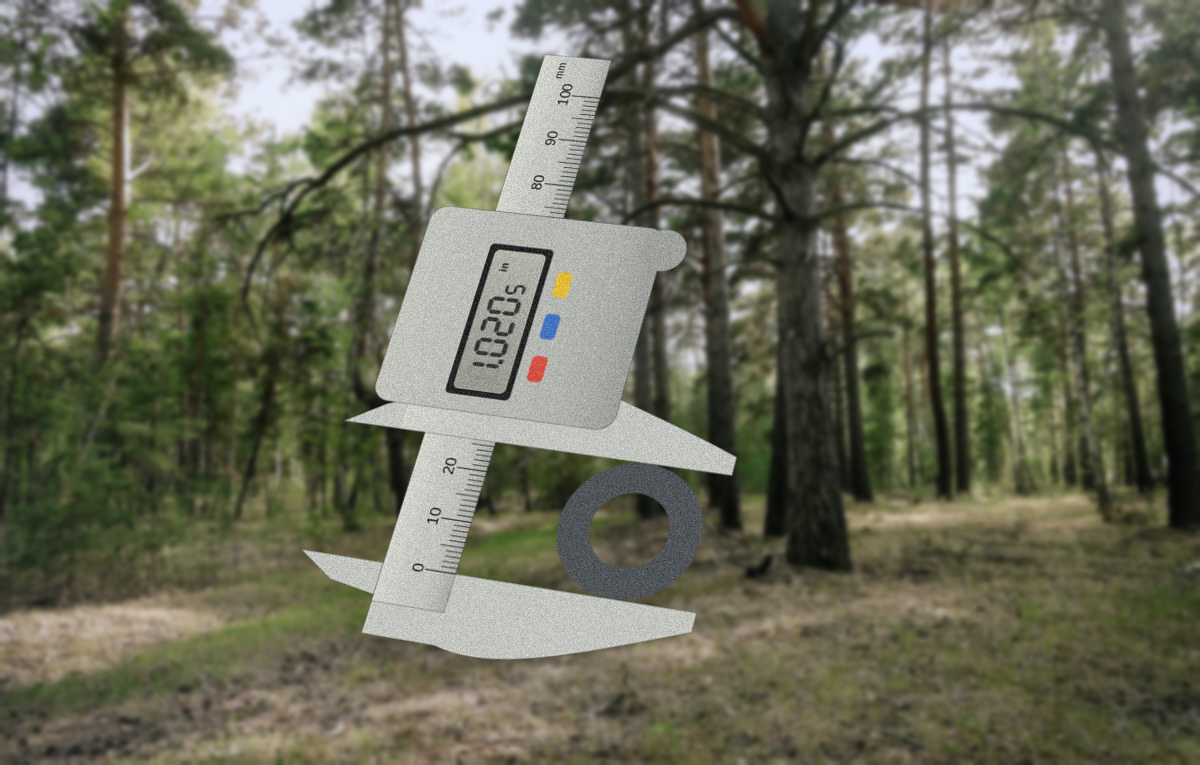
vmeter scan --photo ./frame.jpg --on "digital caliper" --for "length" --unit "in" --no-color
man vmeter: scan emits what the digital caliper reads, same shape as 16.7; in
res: 1.0205; in
